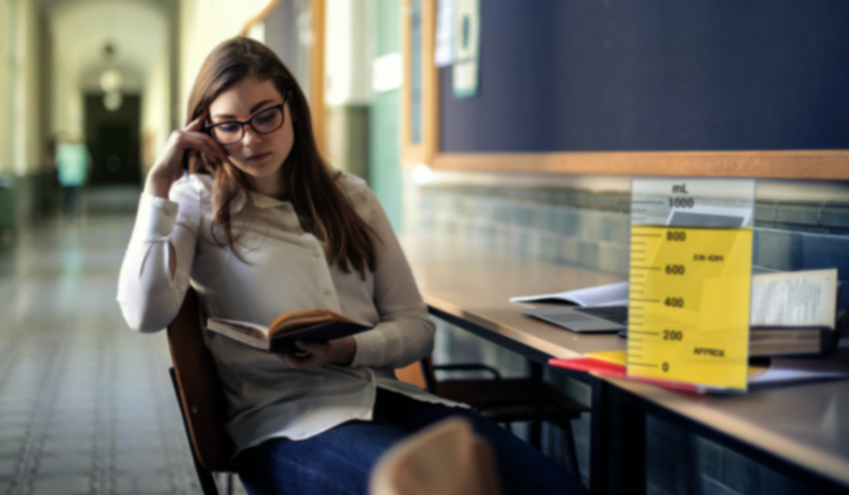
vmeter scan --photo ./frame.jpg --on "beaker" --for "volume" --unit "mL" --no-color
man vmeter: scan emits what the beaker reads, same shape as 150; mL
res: 850; mL
